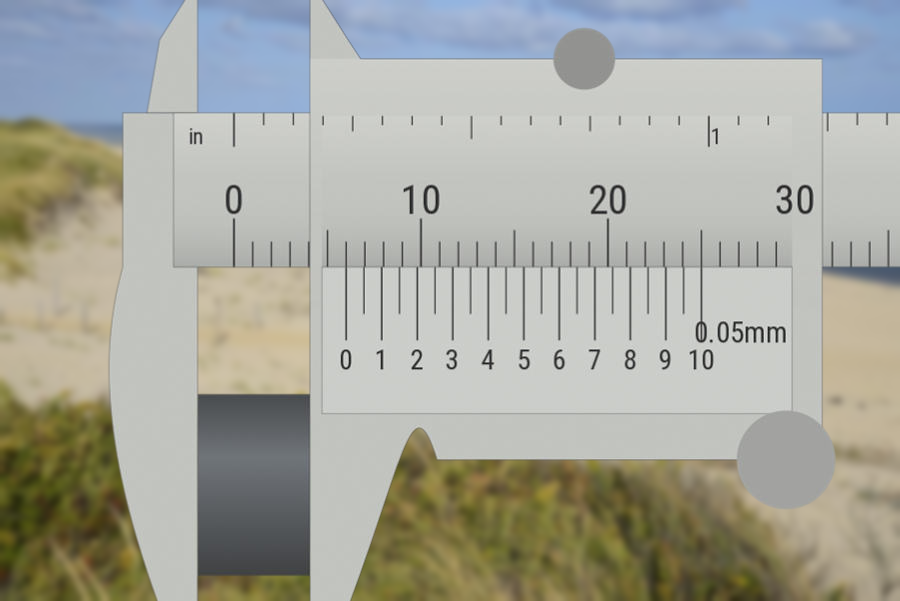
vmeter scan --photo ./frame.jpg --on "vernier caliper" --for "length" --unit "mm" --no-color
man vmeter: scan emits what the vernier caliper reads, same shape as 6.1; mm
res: 6.0; mm
